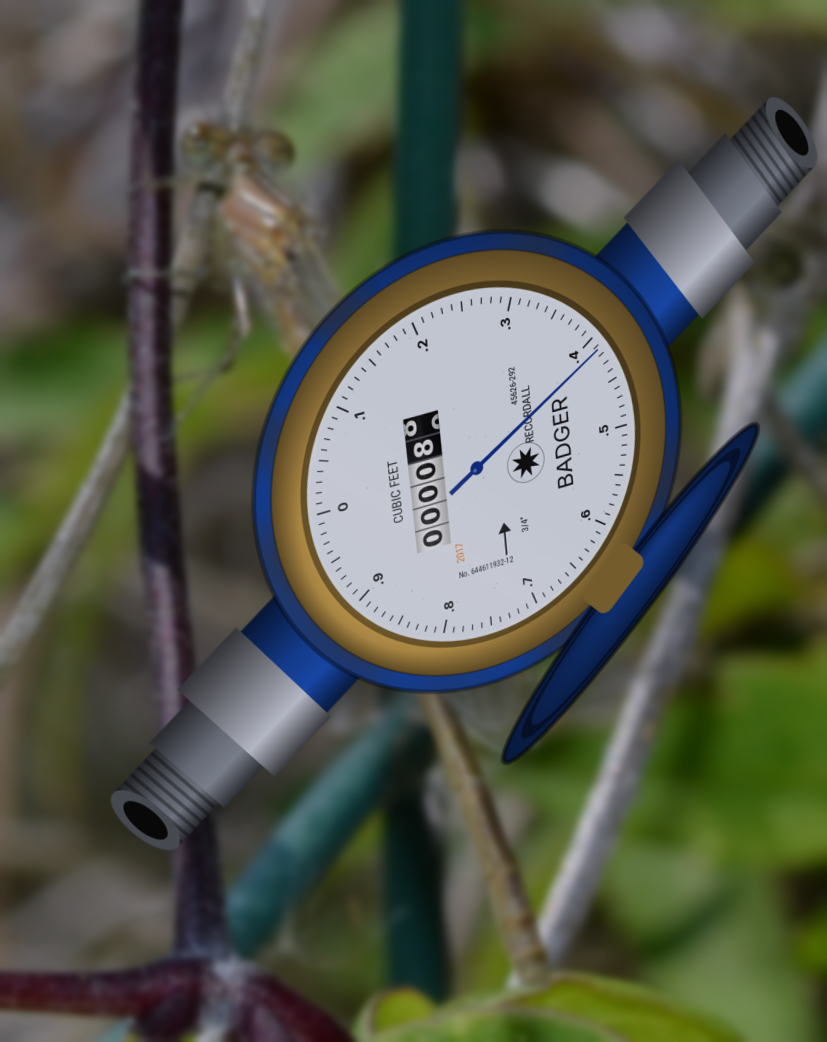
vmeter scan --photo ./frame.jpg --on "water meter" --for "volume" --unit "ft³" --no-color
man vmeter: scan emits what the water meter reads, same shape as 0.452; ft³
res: 88.41; ft³
